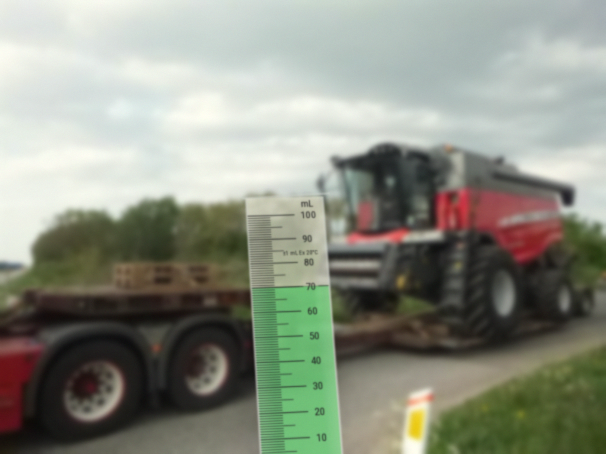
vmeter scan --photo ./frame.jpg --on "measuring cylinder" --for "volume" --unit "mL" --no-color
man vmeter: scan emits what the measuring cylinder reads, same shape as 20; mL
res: 70; mL
